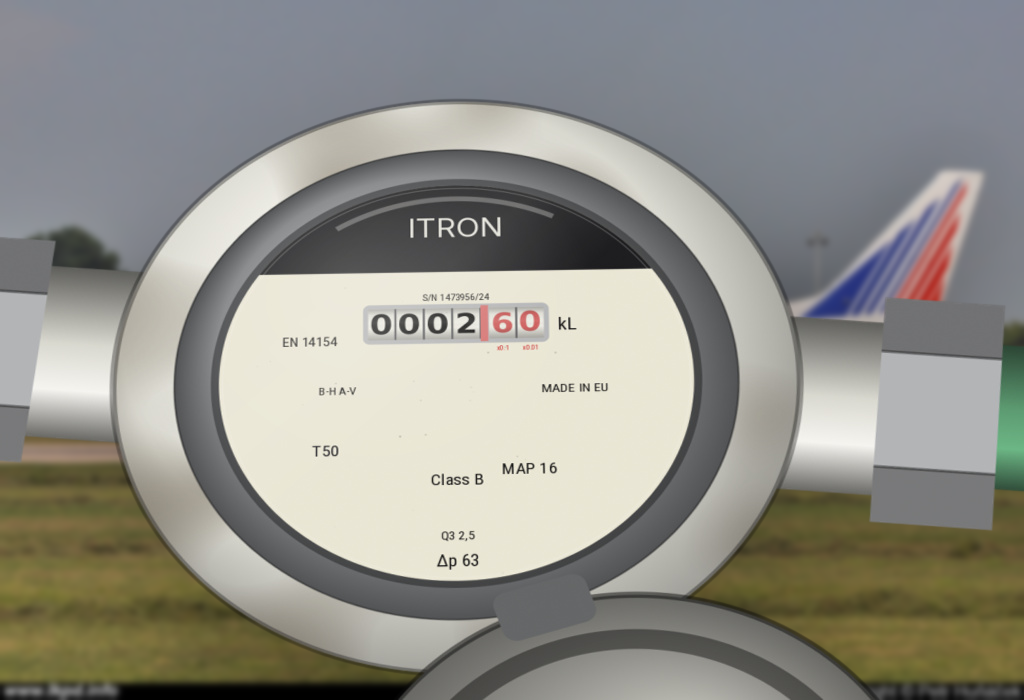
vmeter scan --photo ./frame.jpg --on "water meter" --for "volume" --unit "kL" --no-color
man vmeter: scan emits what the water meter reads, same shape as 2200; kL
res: 2.60; kL
